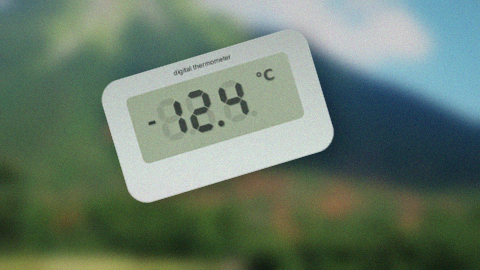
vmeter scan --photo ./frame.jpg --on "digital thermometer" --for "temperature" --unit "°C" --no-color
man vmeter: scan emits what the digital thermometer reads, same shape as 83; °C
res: -12.4; °C
